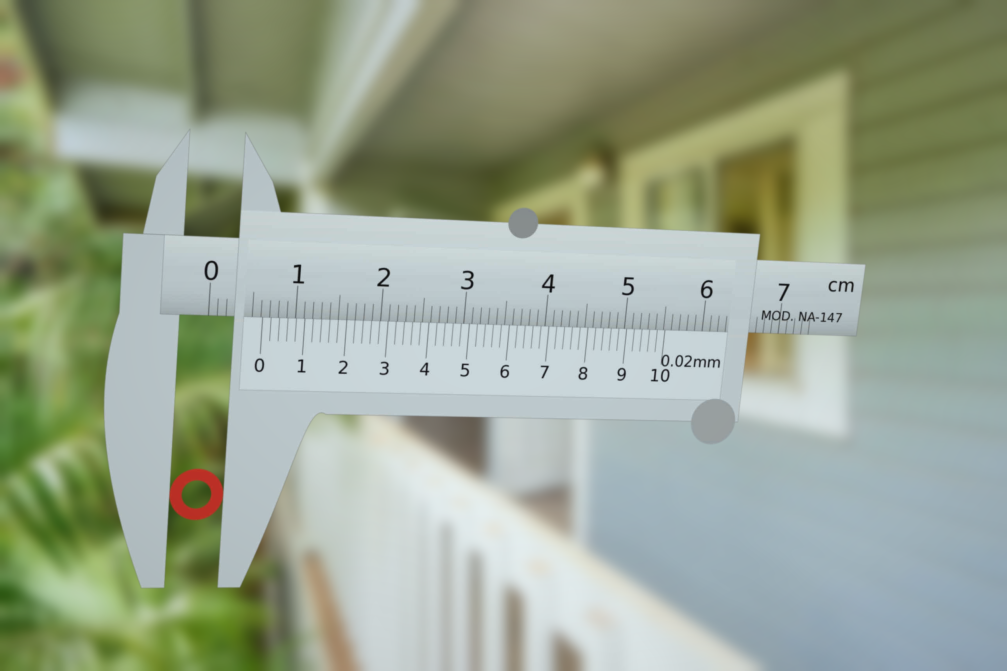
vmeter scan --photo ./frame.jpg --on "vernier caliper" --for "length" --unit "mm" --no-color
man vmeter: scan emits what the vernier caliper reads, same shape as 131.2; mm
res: 6.2; mm
